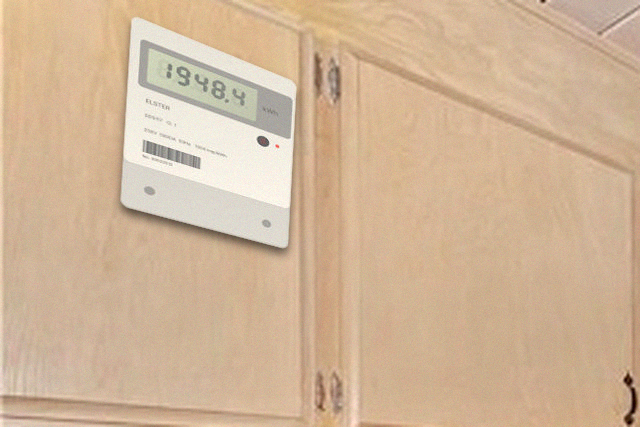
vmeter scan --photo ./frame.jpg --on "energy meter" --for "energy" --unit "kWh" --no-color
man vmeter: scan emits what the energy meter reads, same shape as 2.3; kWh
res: 1948.4; kWh
